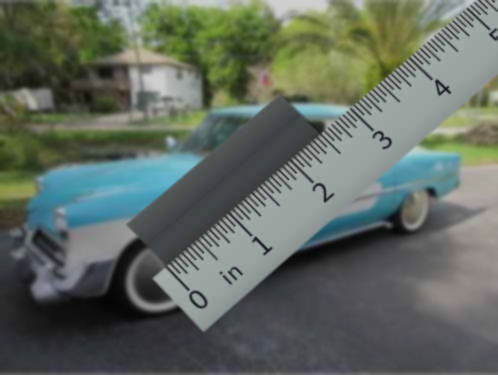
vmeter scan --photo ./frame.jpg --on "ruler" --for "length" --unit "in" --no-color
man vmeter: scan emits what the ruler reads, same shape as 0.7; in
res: 2.5; in
